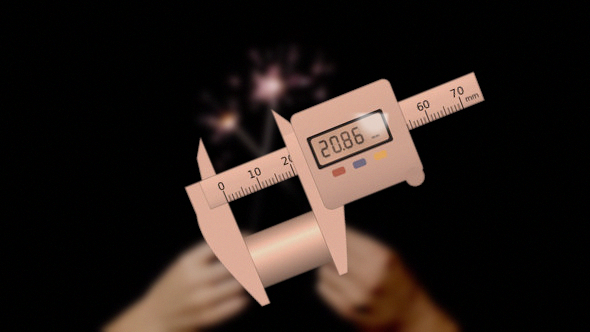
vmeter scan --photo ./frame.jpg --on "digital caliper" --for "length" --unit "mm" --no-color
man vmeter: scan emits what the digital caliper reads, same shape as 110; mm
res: 20.86; mm
